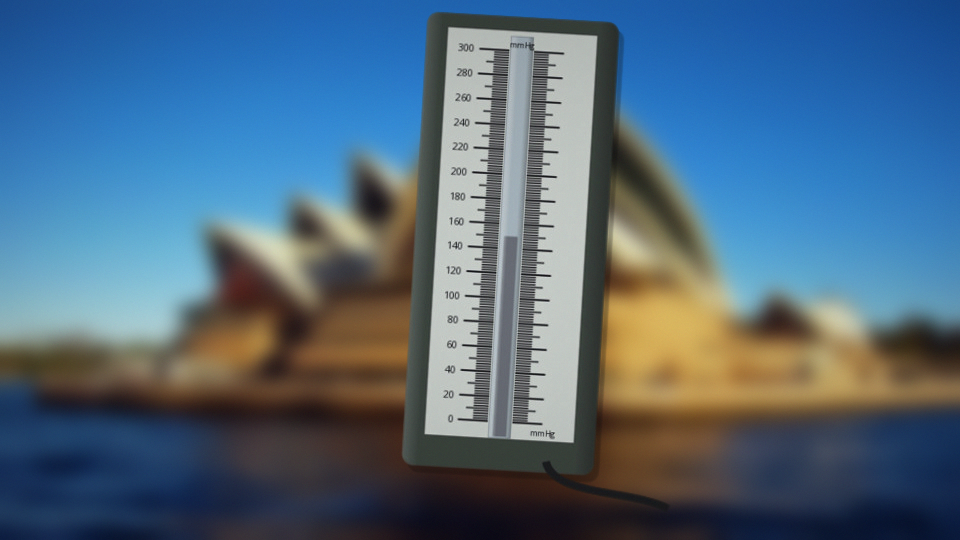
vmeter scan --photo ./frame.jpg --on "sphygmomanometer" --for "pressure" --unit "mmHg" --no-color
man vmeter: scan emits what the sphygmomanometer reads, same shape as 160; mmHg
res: 150; mmHg
